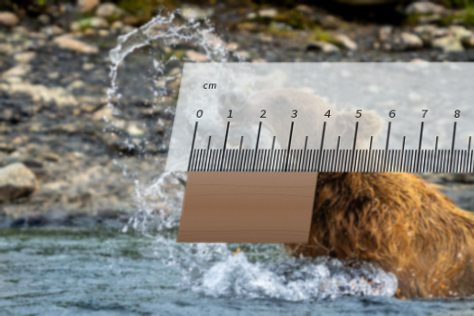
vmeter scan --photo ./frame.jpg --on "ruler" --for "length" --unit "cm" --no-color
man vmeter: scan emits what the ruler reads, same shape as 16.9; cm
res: 4; cm
